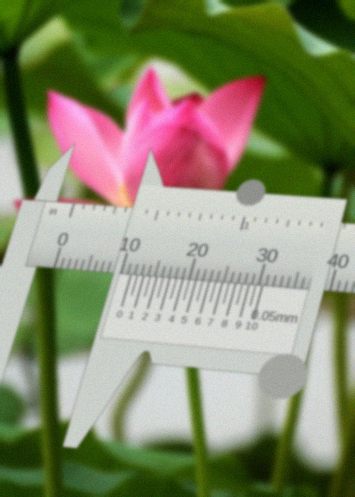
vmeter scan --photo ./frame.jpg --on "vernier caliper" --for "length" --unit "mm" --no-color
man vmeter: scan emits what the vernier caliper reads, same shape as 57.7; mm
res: 11.5; mm
